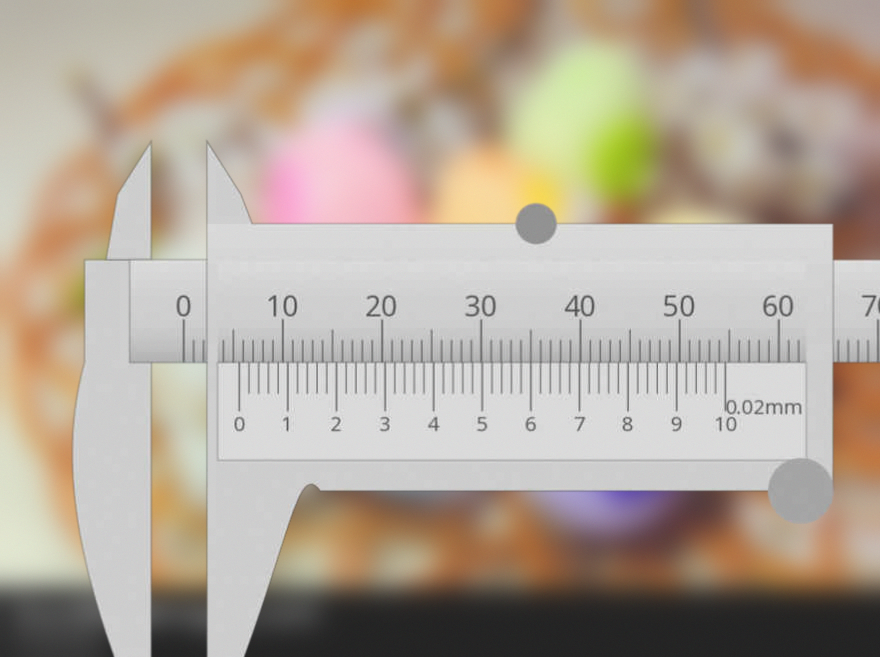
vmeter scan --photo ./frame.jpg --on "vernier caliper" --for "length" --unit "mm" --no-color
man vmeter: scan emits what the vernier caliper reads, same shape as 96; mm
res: 5.6; mm
